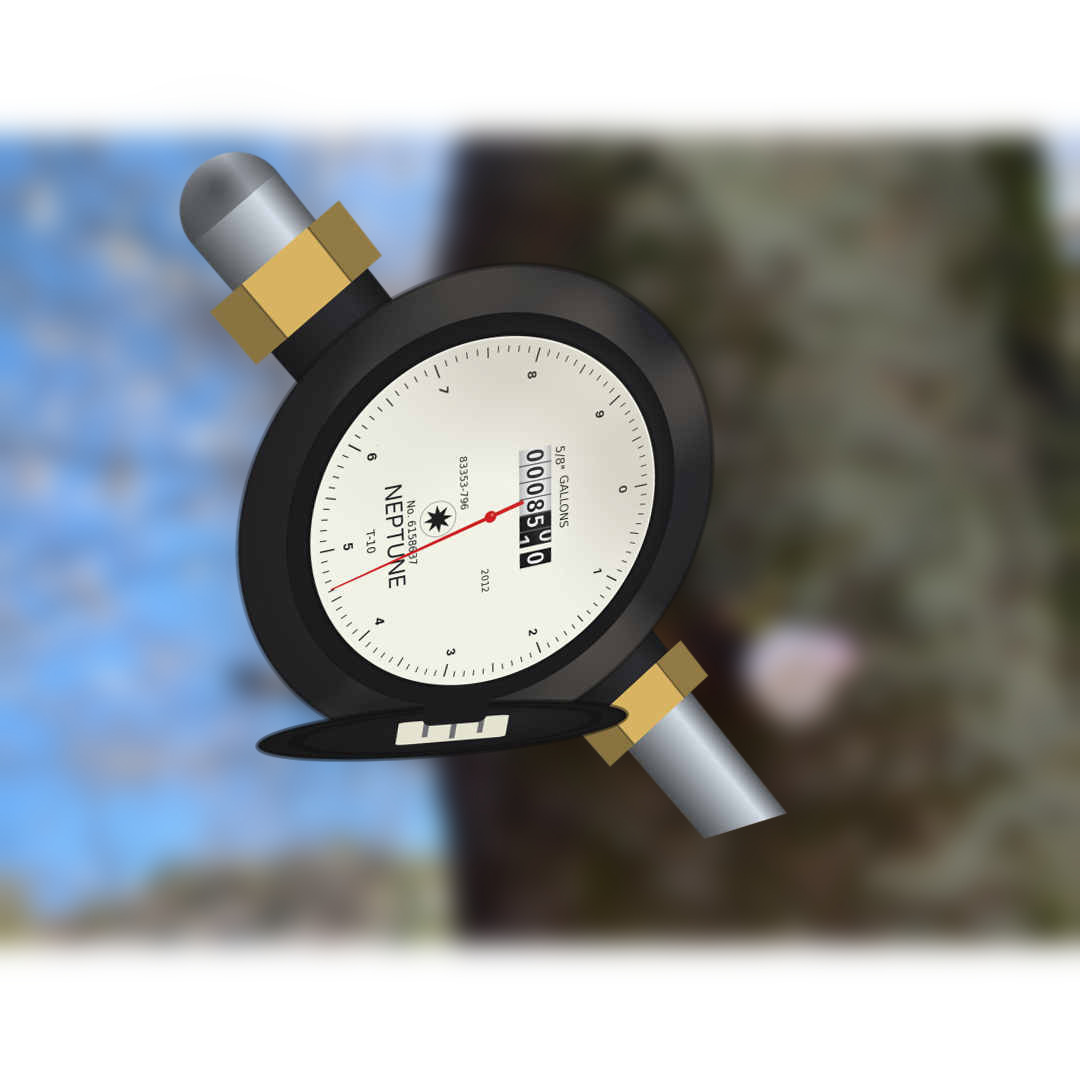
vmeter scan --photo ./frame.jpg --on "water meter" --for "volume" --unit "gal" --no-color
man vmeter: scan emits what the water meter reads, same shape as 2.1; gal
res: 8504.6; gal
